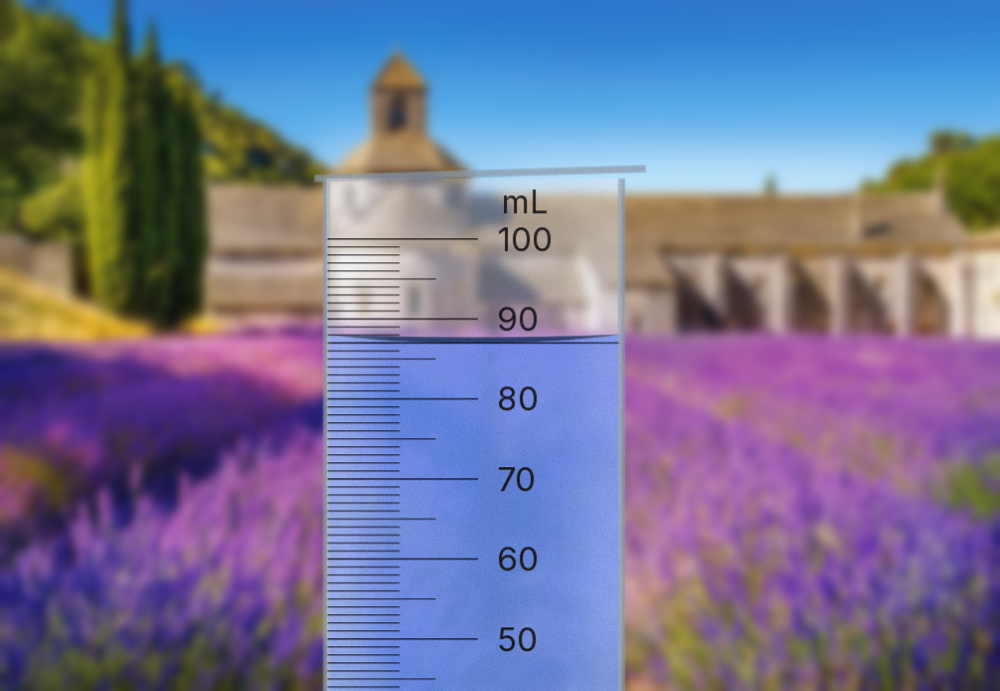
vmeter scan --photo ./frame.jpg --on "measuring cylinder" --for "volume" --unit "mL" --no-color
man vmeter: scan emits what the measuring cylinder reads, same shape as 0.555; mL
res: 87; mL
